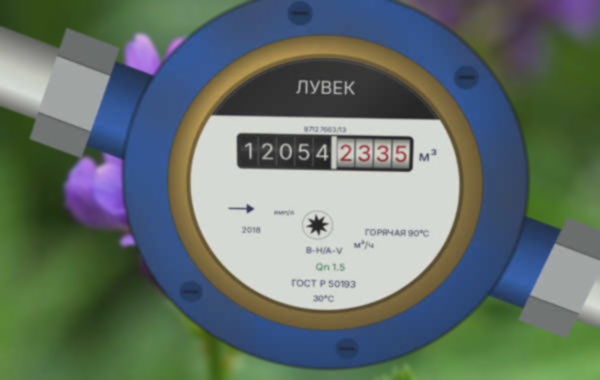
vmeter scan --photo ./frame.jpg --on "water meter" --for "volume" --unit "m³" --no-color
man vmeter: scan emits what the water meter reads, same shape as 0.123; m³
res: 12054.2335; m³
